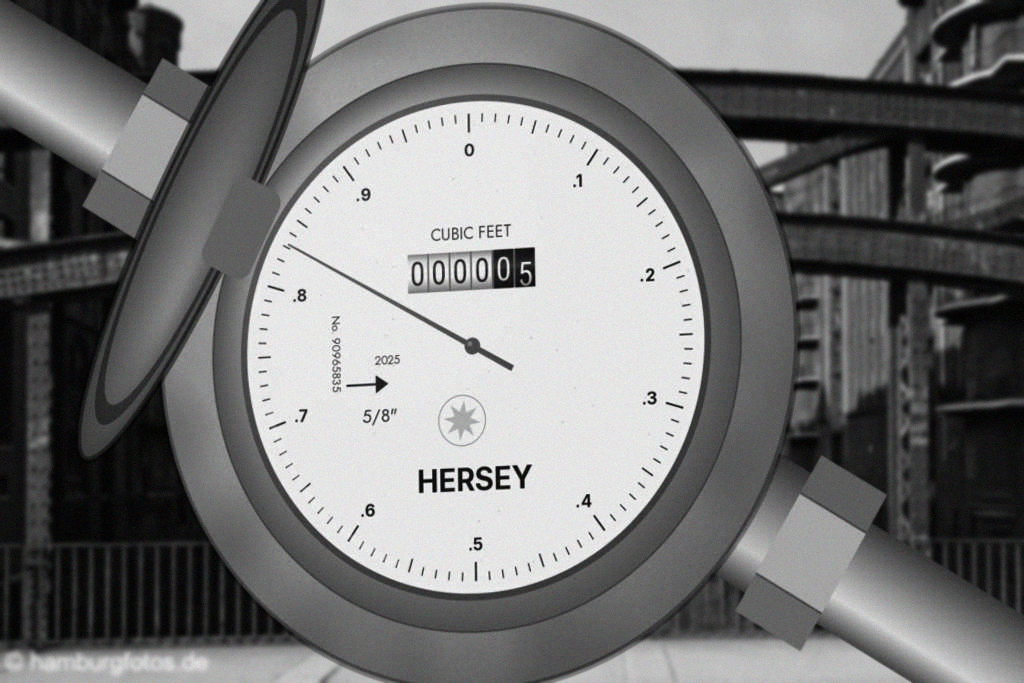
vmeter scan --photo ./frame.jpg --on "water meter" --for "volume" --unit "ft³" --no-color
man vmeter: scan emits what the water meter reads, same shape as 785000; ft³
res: 4.83; ft³
